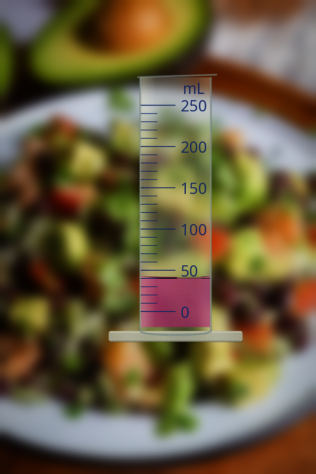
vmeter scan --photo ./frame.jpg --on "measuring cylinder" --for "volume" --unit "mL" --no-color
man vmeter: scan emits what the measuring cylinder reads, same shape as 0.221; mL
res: 40; mL
